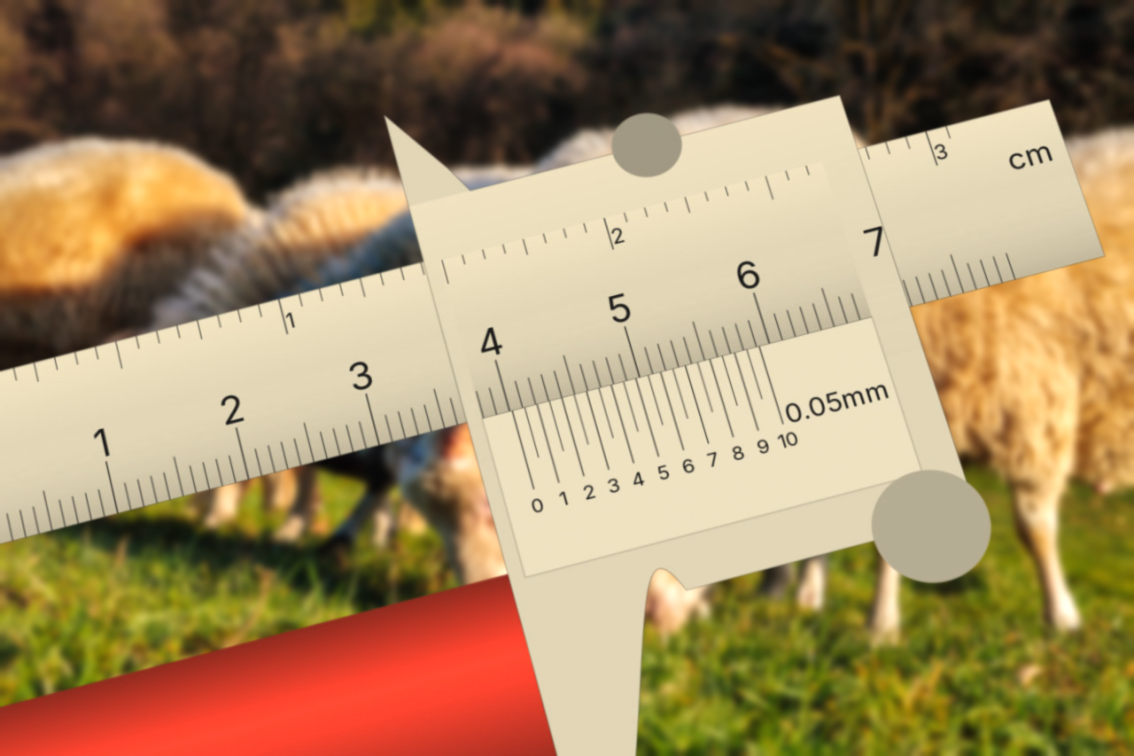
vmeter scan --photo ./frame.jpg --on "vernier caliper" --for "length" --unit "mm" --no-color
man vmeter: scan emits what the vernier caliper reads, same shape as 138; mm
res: 40.2; mm
